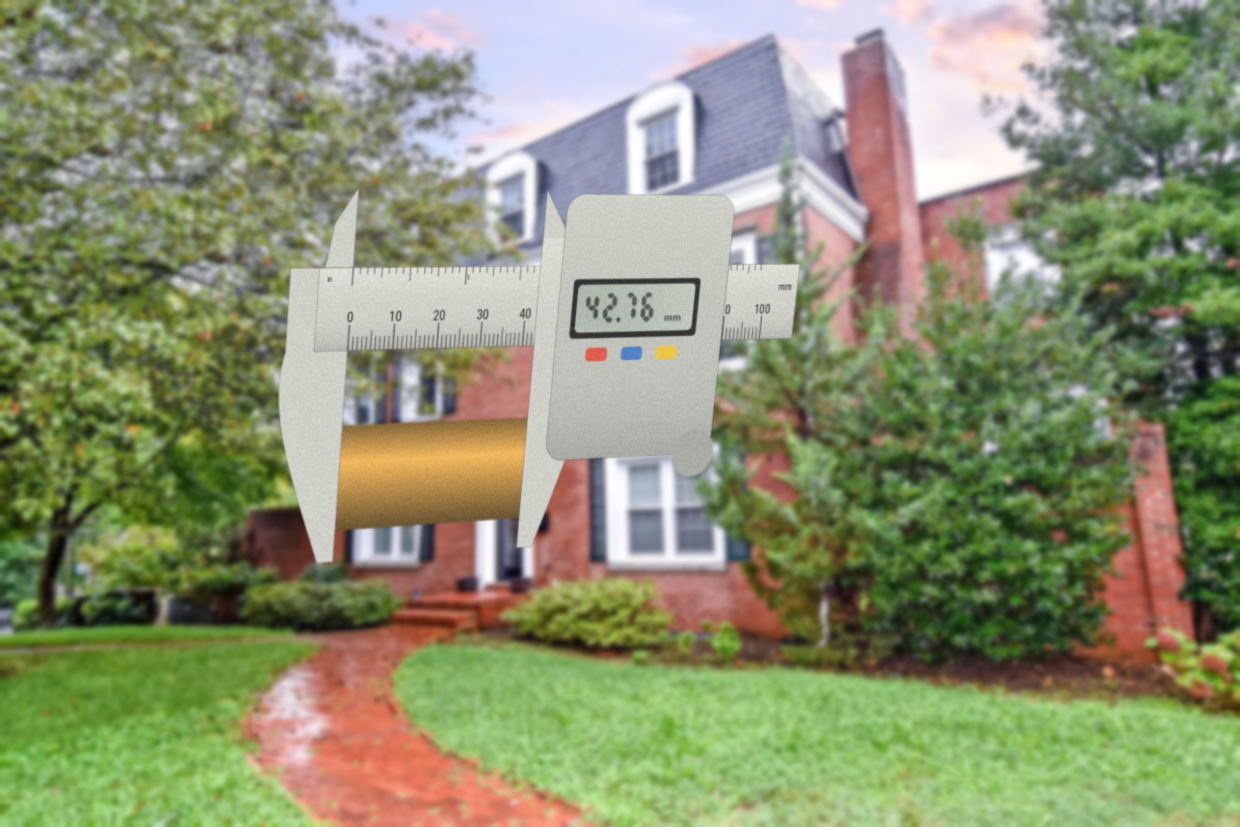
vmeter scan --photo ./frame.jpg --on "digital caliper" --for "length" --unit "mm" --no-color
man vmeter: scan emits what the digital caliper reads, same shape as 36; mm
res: 42.76; mm
